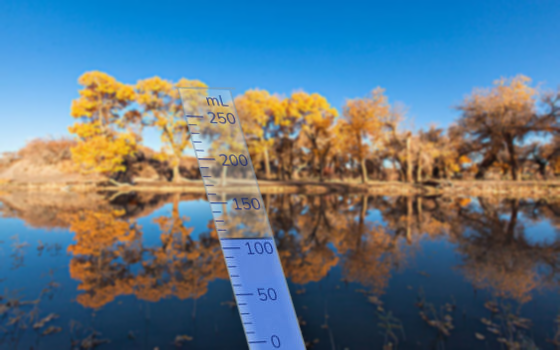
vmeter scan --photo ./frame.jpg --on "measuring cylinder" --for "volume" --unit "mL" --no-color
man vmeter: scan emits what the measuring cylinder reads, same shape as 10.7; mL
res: 110; mL
